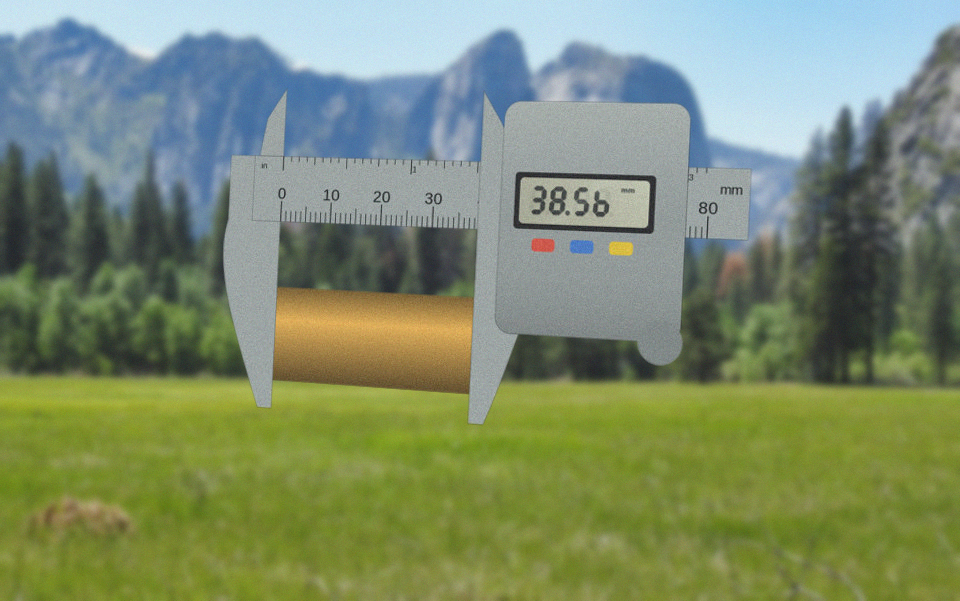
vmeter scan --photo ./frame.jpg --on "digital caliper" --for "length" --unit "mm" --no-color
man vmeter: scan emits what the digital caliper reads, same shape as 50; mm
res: 38.56; mm
